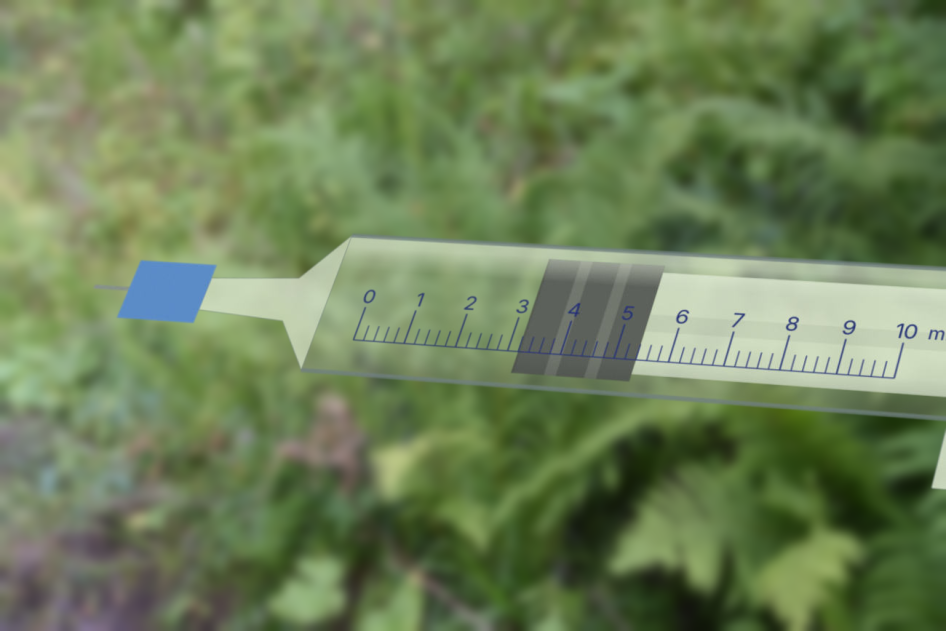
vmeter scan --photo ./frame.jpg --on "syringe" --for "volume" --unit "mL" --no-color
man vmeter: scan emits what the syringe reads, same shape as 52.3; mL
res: 3.2; mL
